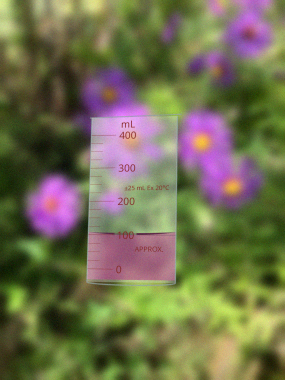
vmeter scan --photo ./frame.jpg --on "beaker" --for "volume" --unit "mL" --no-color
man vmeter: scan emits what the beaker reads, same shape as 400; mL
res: 100; mL
